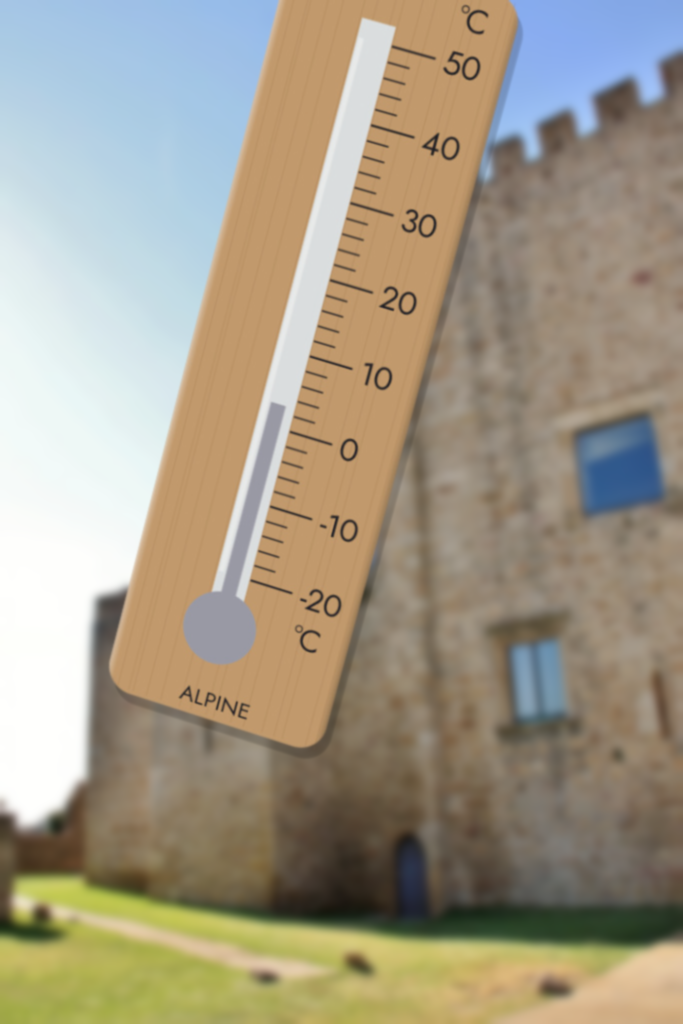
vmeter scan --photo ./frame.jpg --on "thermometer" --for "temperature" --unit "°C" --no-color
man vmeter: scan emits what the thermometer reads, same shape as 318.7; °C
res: 3; °C
